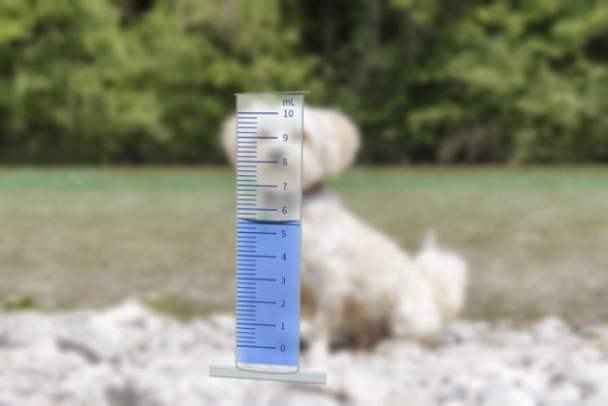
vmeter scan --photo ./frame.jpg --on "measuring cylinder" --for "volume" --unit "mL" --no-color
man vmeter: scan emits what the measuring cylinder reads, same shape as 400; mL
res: 5.4; mL
